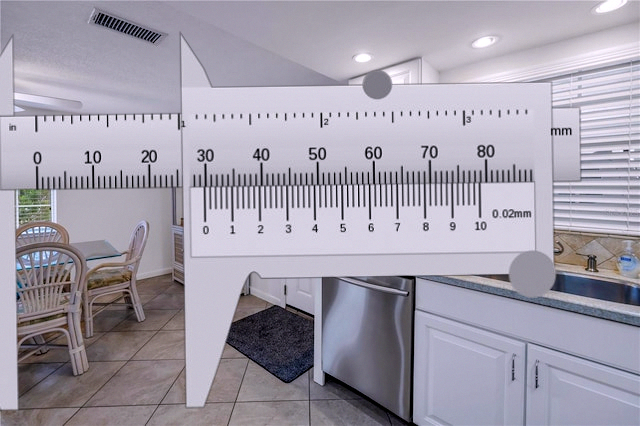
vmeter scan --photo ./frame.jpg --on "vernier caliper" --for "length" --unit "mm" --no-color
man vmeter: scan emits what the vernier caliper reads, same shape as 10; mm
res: 29.8; mm
